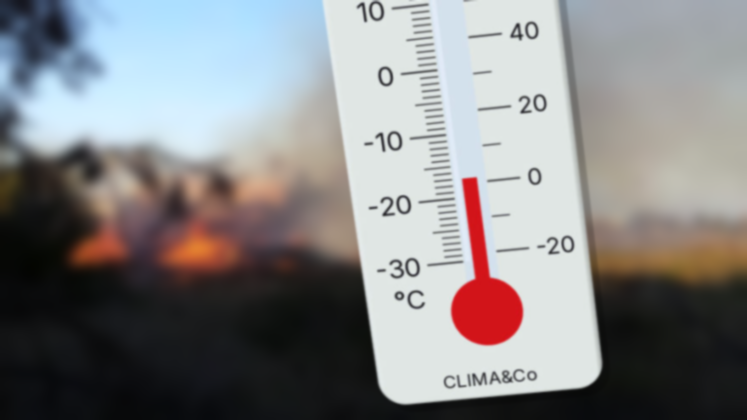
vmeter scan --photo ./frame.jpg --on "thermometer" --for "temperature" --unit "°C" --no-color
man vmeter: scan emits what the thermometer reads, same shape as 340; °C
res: -17; °C
